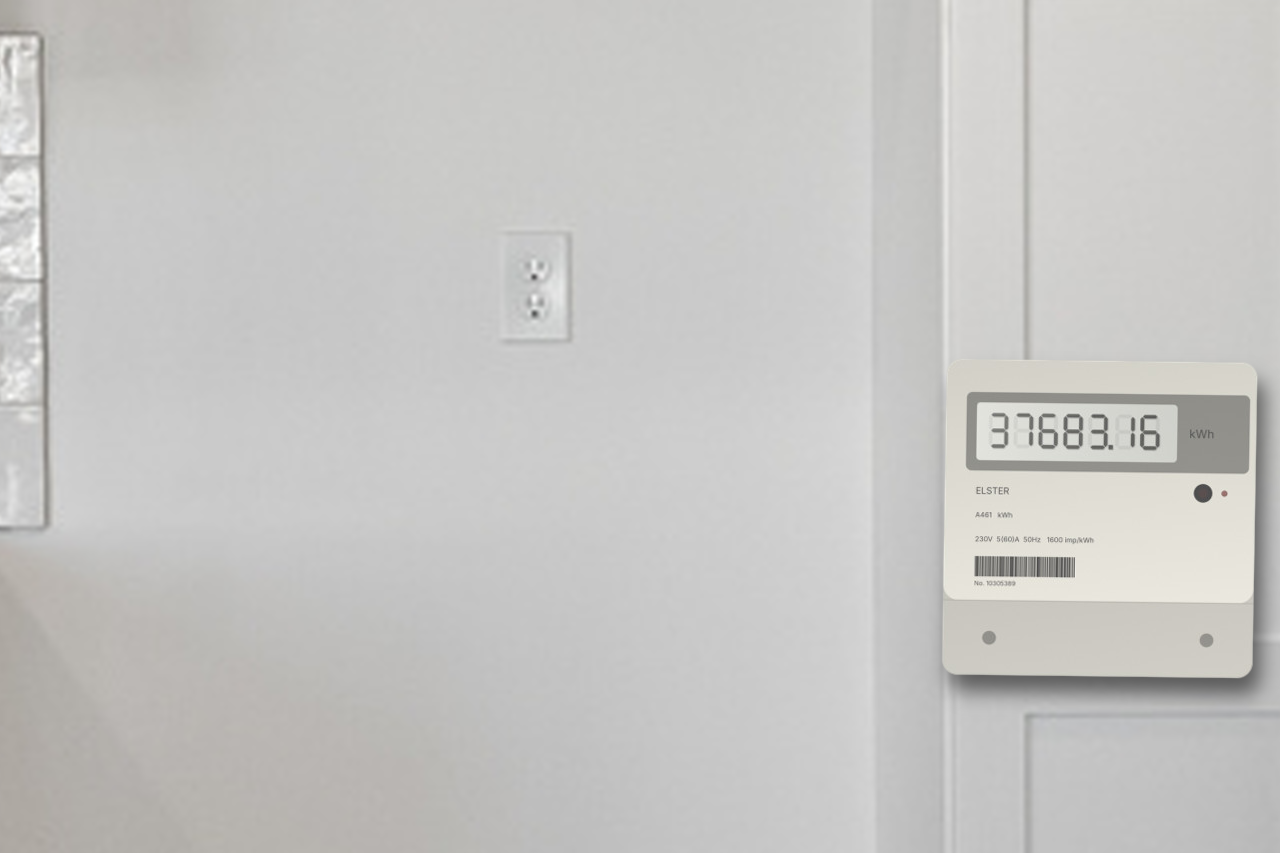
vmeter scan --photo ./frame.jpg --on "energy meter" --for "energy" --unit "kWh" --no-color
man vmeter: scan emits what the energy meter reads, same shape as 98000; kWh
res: 37683.16; kWh
